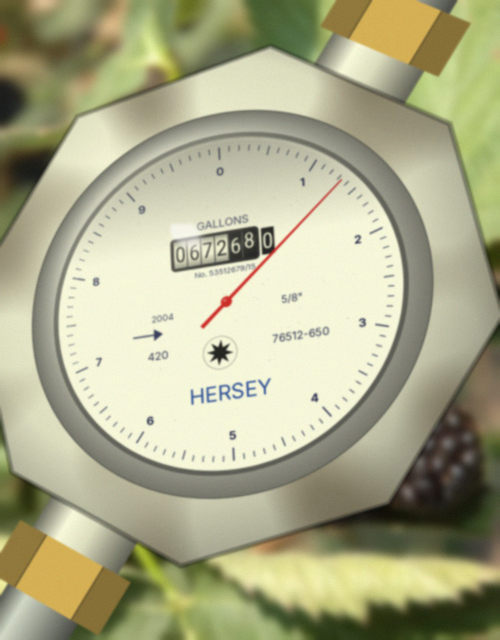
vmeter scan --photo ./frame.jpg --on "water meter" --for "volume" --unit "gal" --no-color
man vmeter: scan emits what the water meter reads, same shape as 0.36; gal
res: 672681.3; gal
